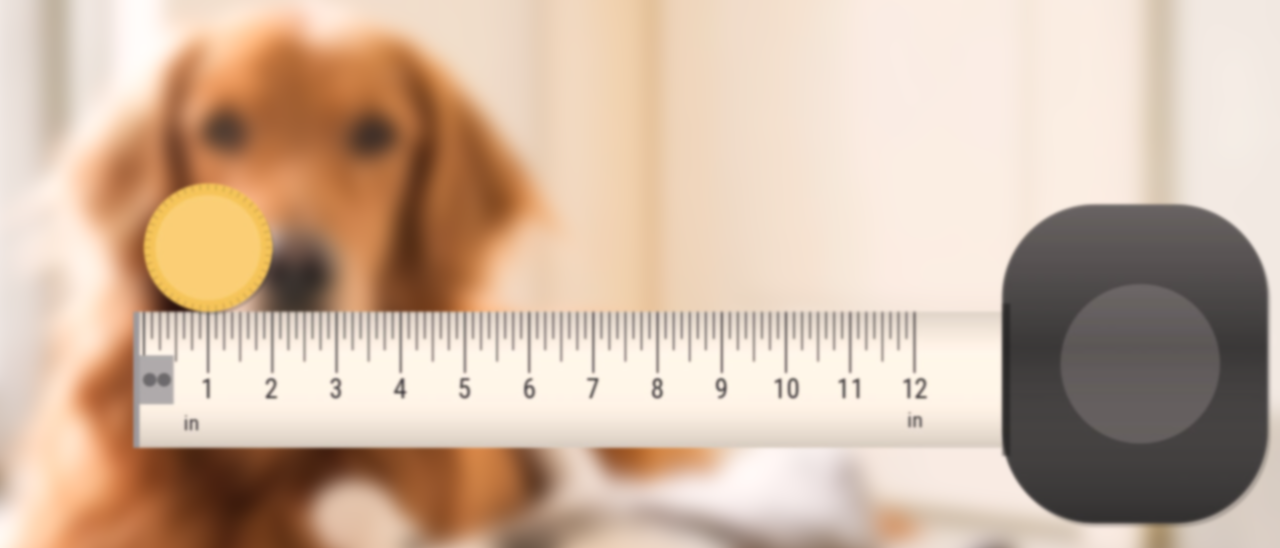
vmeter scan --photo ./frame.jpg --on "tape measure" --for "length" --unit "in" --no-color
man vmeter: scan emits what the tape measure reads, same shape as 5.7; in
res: 2; in
